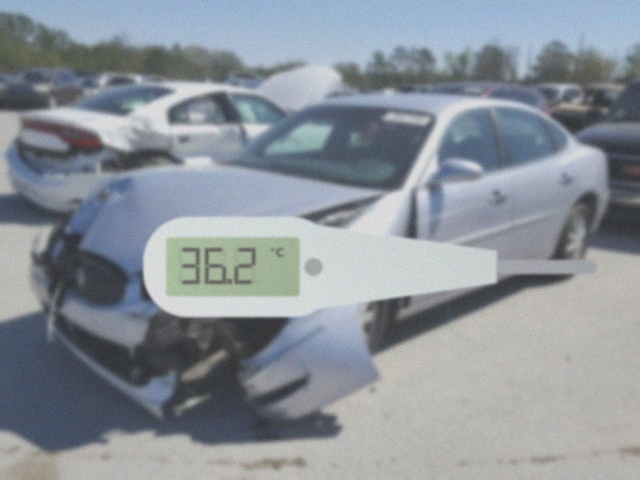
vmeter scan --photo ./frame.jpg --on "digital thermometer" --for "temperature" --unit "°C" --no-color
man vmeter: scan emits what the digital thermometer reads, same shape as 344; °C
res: 36.2; °C
